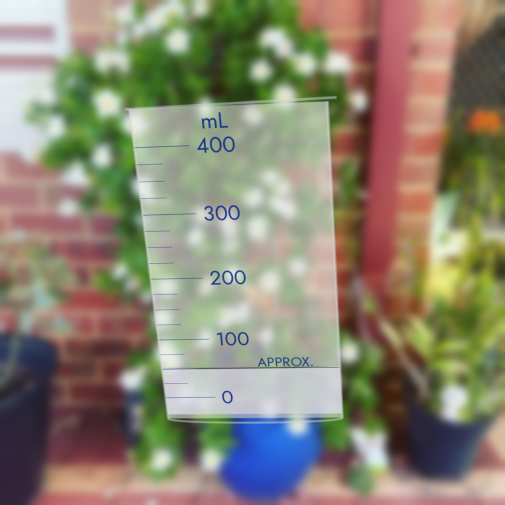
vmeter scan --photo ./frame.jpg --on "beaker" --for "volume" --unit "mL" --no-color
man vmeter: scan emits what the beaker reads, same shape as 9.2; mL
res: 50; mL
